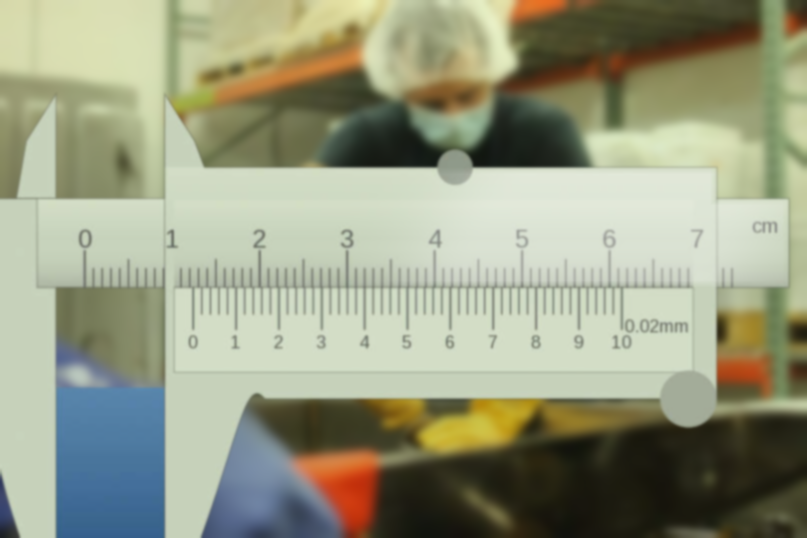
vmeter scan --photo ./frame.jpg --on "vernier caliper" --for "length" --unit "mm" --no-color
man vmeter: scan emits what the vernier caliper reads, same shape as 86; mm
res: 12.4; mm
